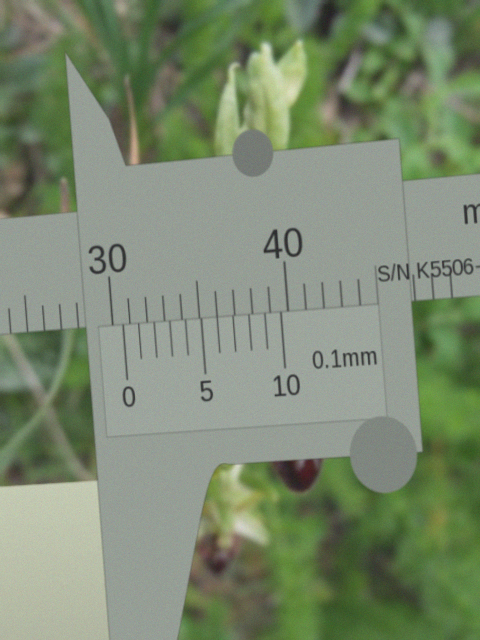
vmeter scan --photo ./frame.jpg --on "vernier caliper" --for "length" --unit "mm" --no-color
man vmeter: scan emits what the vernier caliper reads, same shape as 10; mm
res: 30.6; mm
